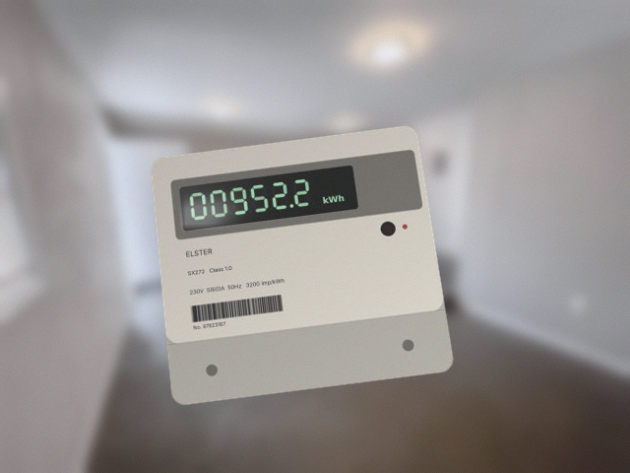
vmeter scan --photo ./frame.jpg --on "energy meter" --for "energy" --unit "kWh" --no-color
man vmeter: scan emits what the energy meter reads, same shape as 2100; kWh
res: 952.2; kWh
